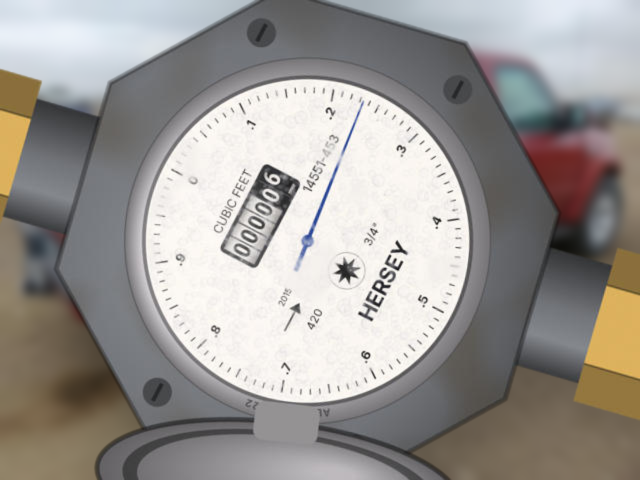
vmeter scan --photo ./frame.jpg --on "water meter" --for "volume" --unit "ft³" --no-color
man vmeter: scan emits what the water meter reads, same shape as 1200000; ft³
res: 6.23; ft³
